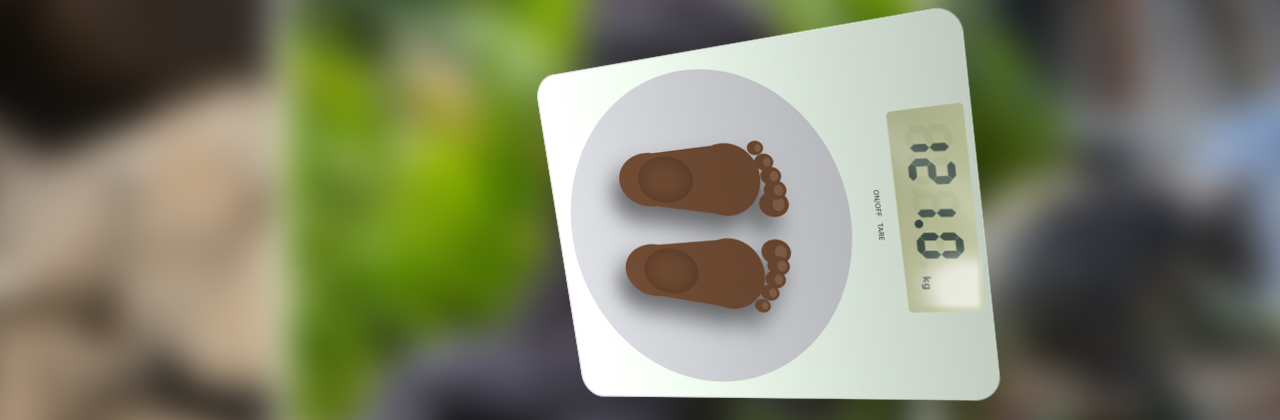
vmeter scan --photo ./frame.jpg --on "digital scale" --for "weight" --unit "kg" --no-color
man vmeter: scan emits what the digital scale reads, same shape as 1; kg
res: 121.0; kg
